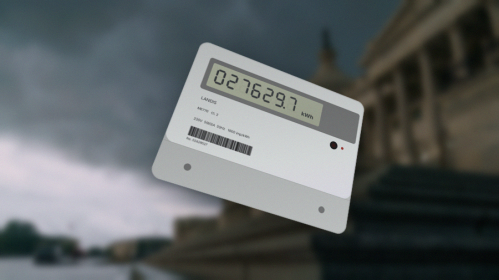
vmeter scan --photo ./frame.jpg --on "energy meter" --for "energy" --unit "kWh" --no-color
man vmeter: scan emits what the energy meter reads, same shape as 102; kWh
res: 27629.7; kWh
